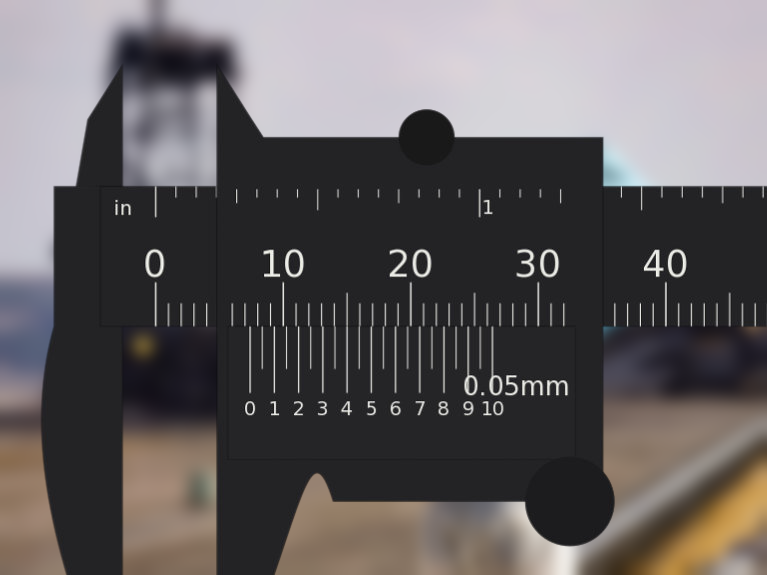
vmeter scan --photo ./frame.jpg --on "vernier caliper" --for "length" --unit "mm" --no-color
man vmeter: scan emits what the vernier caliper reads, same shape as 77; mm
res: 7.4; mm
